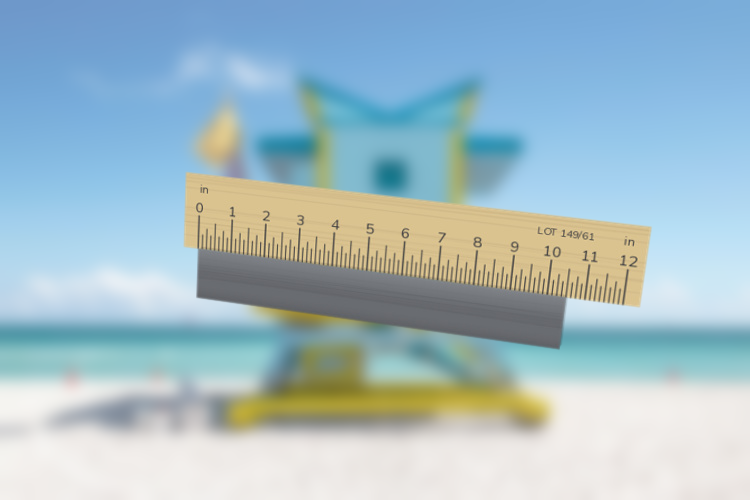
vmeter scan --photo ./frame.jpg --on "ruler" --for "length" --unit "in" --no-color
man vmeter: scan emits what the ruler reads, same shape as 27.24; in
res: 10.5; in
